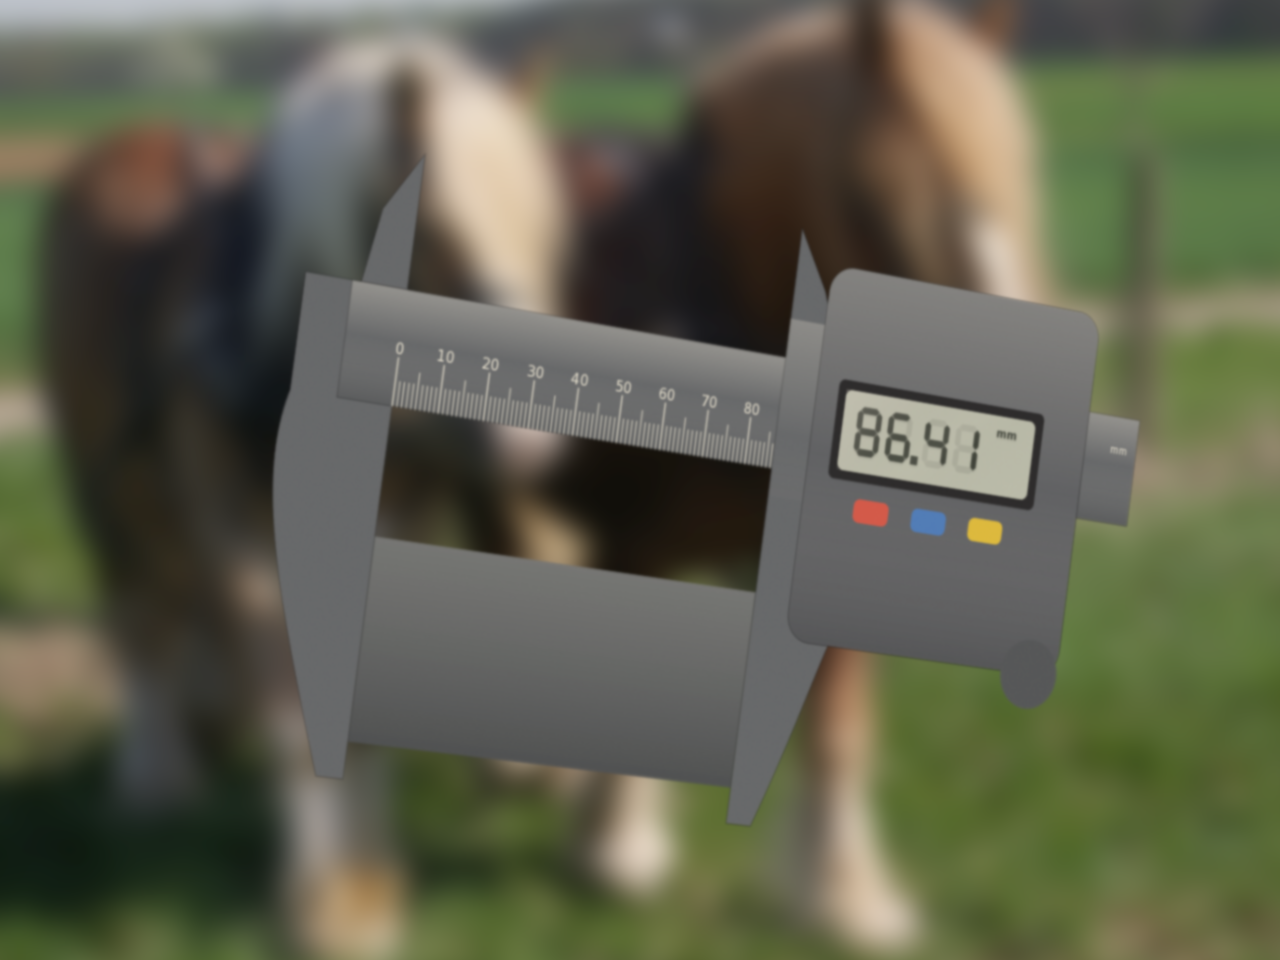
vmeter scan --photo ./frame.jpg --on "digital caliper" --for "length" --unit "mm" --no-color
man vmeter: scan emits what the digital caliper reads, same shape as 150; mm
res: 86.41; mm
